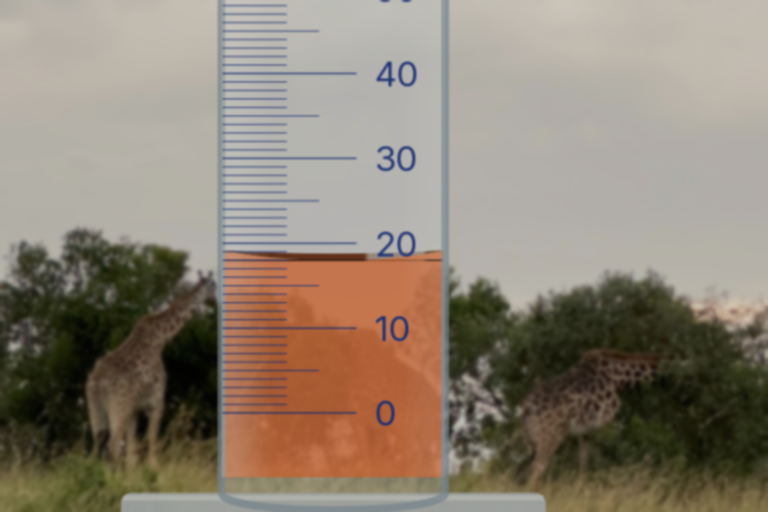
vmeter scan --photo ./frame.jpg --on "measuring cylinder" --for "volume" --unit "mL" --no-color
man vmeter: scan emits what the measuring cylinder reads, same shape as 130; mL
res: 18; mL
